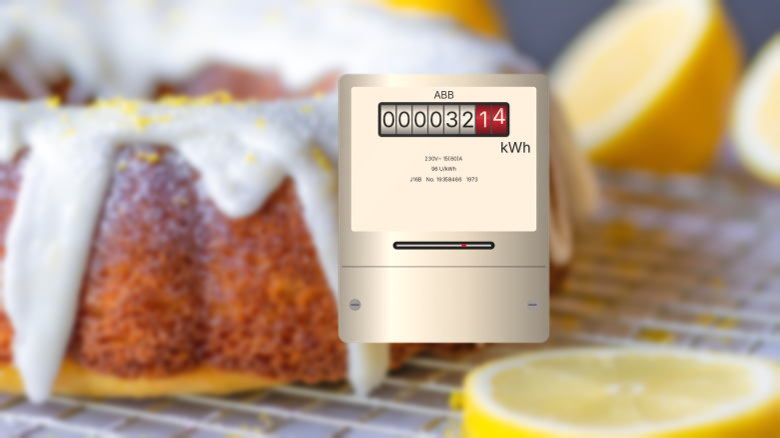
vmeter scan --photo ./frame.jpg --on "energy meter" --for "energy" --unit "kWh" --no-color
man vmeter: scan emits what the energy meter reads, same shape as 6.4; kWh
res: 32.14; kWh
